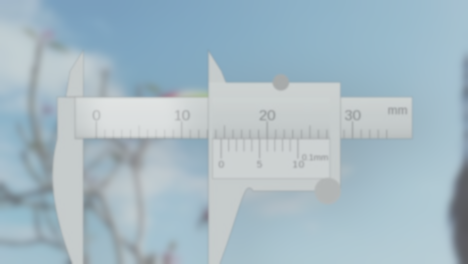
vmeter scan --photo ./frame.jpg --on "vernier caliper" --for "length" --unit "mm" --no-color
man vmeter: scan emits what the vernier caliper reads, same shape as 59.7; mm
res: 14.6; mm
